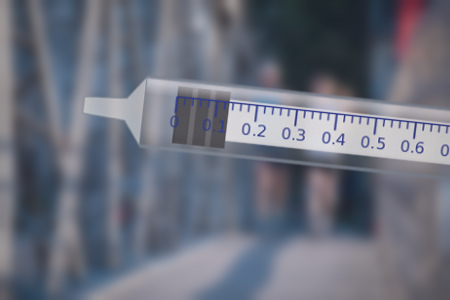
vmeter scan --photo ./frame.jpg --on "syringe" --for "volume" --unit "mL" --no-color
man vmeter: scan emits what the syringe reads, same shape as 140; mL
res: 0; mL
